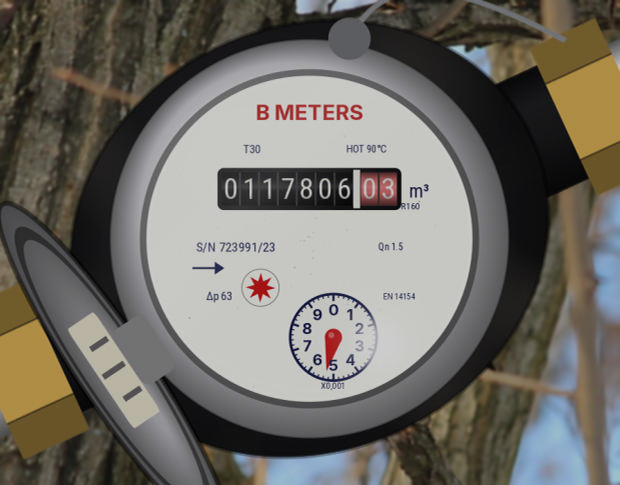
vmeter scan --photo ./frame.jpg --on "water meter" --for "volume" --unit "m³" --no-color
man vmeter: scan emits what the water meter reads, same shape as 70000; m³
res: 117806.035; m³
